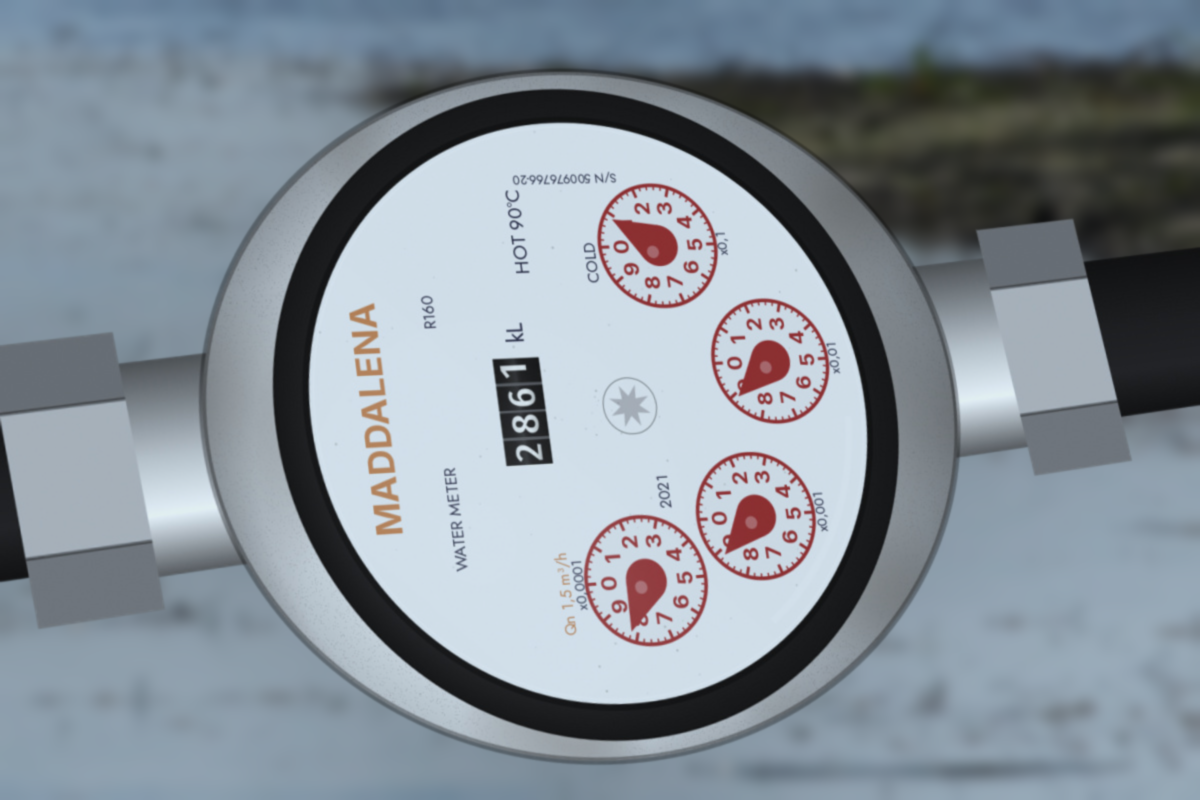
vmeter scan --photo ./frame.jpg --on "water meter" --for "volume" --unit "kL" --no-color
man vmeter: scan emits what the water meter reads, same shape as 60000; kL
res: 2861.0888; kL
